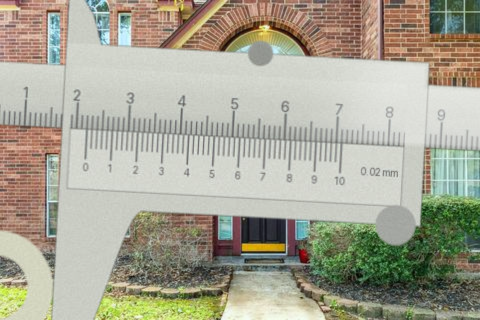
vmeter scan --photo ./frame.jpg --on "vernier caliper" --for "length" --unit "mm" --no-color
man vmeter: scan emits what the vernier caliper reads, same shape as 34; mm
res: 22.0; mm
